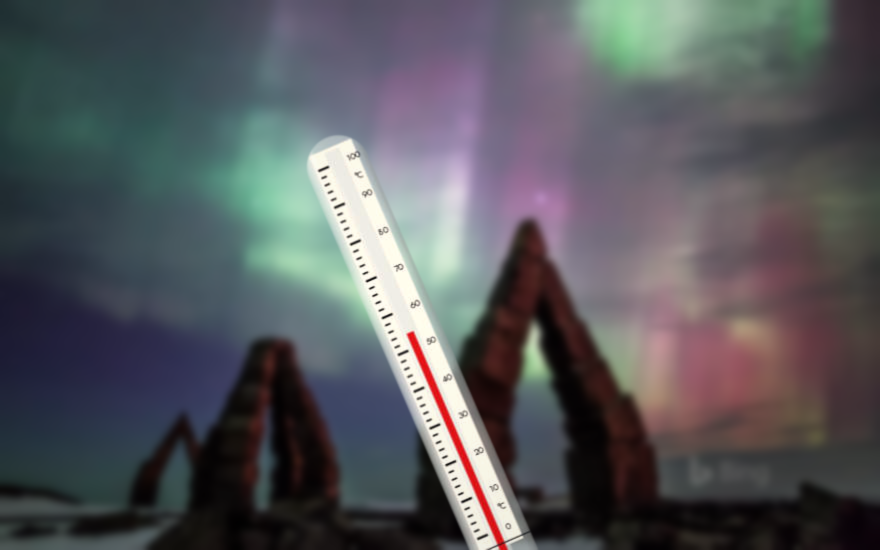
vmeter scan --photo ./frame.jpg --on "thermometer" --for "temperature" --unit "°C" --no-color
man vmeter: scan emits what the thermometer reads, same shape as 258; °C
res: 54; °C
